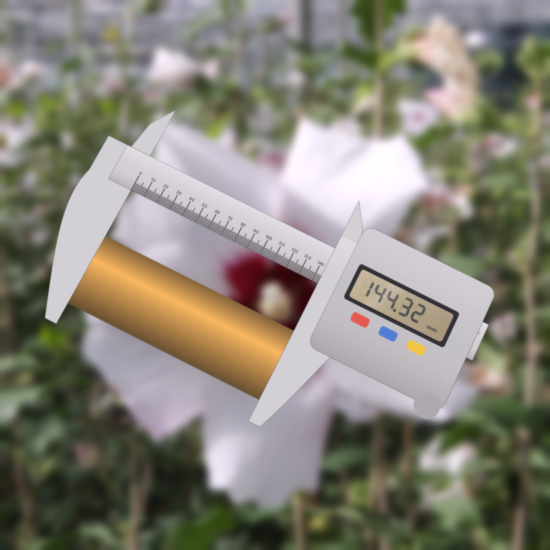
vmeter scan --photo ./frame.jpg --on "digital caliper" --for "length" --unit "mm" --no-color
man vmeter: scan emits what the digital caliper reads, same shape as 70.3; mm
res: 144.32; mm
